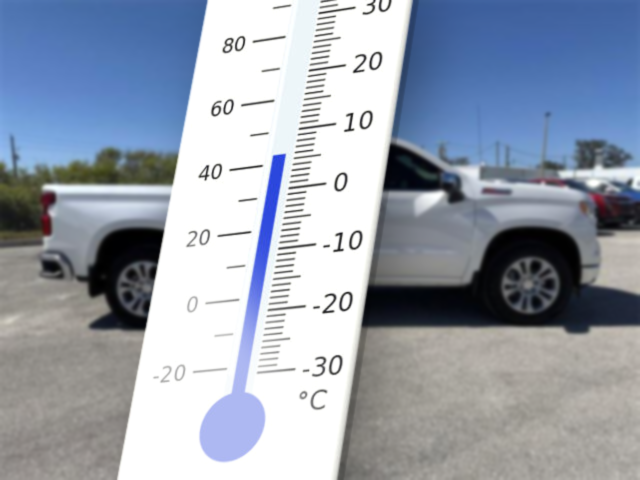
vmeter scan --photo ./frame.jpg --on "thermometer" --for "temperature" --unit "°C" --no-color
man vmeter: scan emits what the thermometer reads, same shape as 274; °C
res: 6; °C
